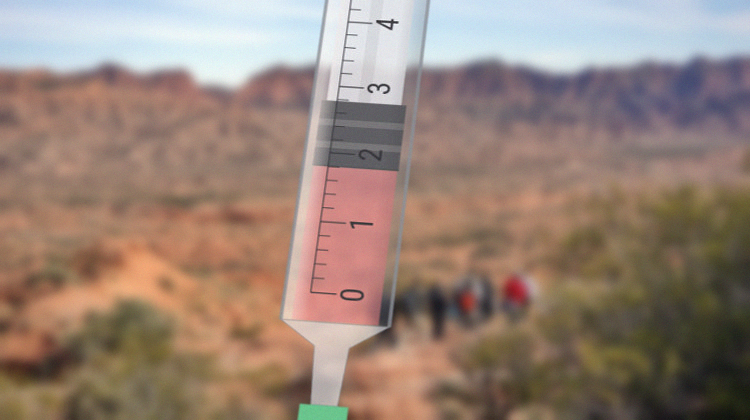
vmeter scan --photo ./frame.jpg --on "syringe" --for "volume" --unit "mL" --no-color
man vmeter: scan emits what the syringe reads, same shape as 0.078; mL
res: 1.8; mL
